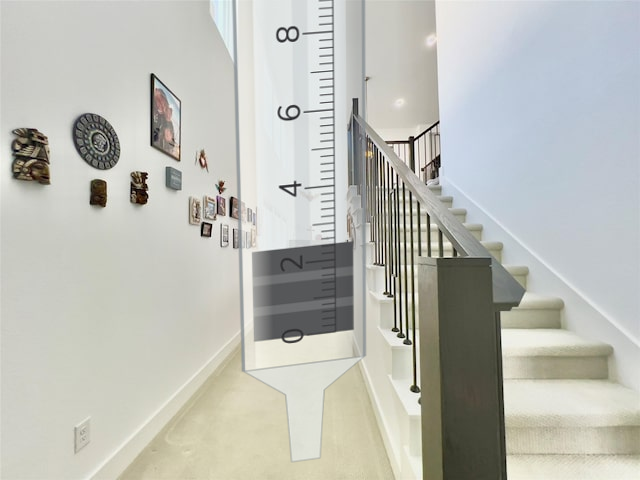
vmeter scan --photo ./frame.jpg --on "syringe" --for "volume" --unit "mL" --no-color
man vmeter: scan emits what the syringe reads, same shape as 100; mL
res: 0; mL
